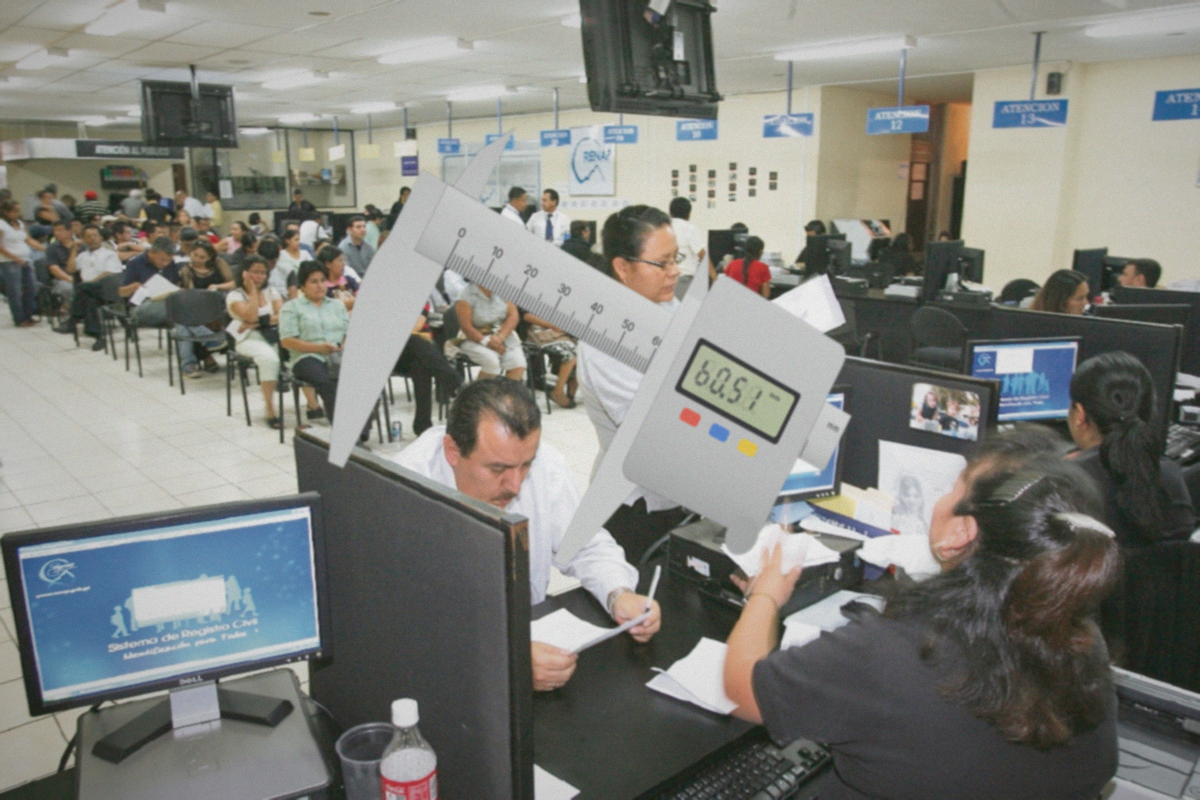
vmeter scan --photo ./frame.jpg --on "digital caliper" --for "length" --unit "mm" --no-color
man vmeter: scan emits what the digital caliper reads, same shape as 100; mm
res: 60.51; mm
